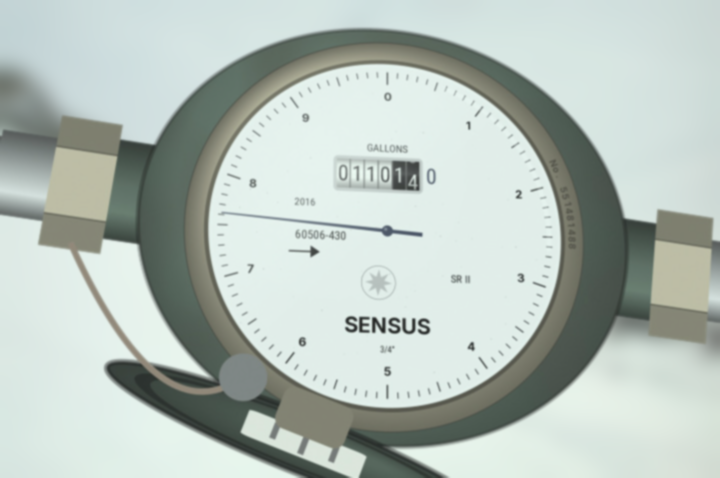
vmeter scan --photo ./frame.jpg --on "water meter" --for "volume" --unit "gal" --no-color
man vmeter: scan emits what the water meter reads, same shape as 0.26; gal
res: 110137.6; gal
